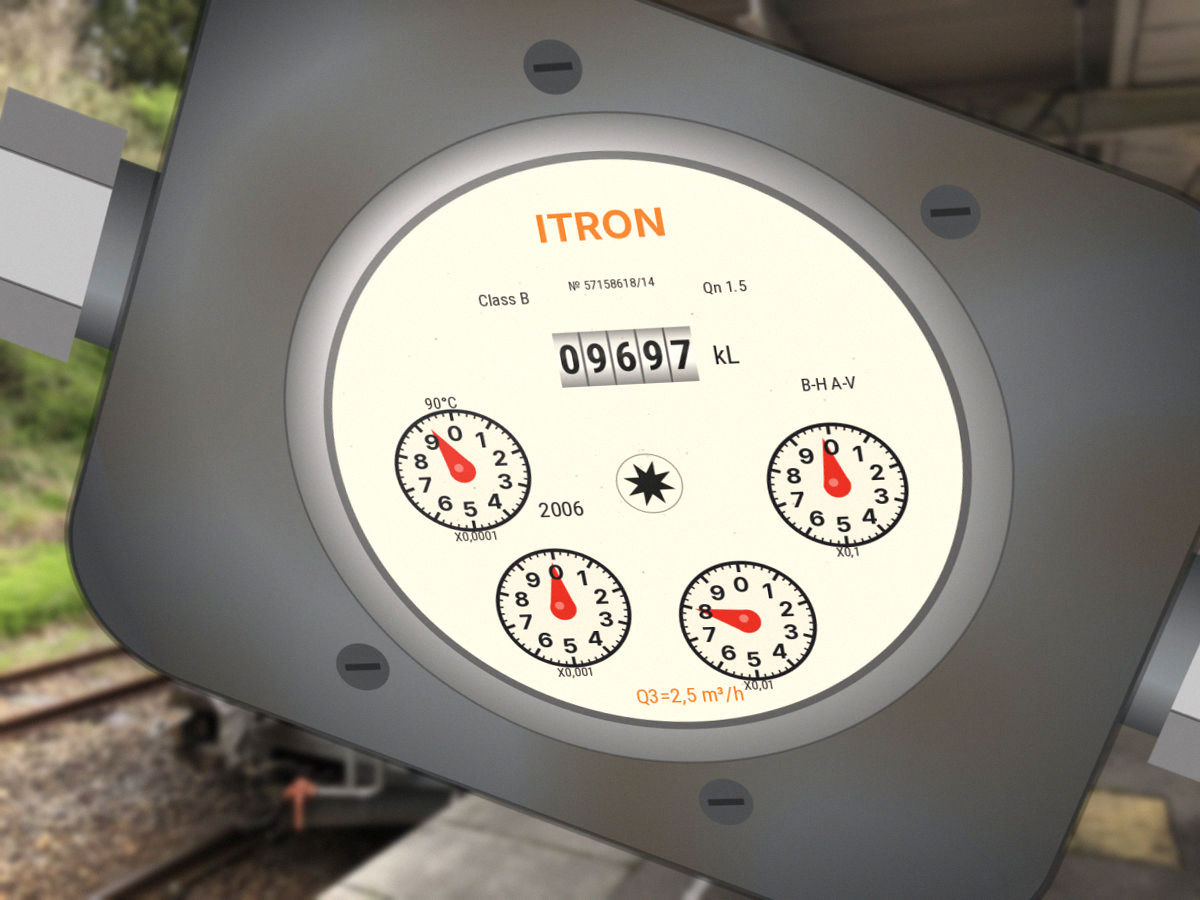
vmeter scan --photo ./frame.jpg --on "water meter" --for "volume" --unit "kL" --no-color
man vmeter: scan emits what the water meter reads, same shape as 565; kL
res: 9696.9799; kL
